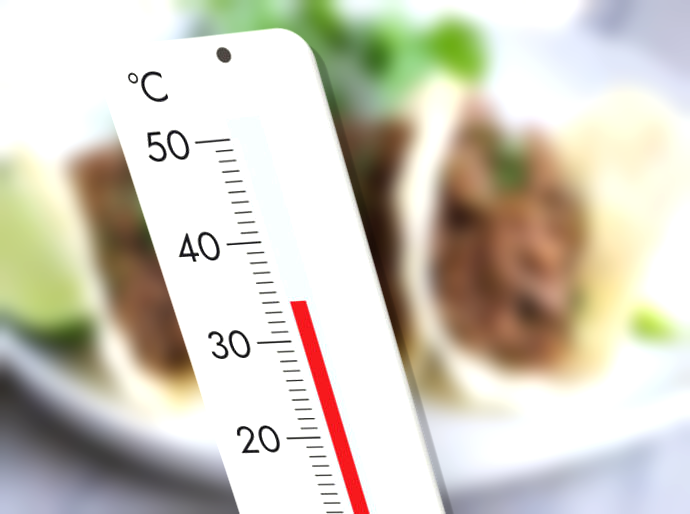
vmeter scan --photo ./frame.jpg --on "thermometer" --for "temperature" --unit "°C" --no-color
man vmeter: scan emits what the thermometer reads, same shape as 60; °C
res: 34; °C
